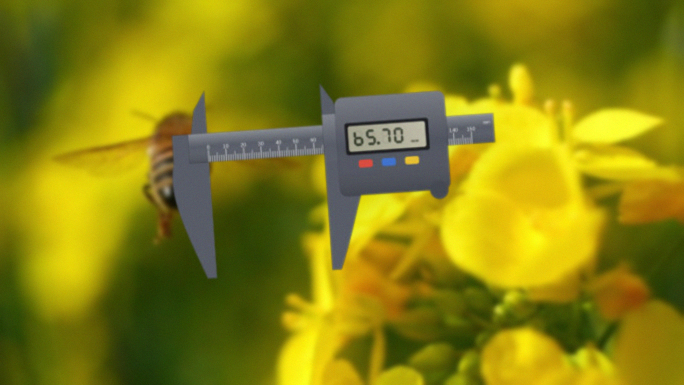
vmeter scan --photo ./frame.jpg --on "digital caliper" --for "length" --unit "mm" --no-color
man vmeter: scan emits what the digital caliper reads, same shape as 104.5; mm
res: 65.70; mm
